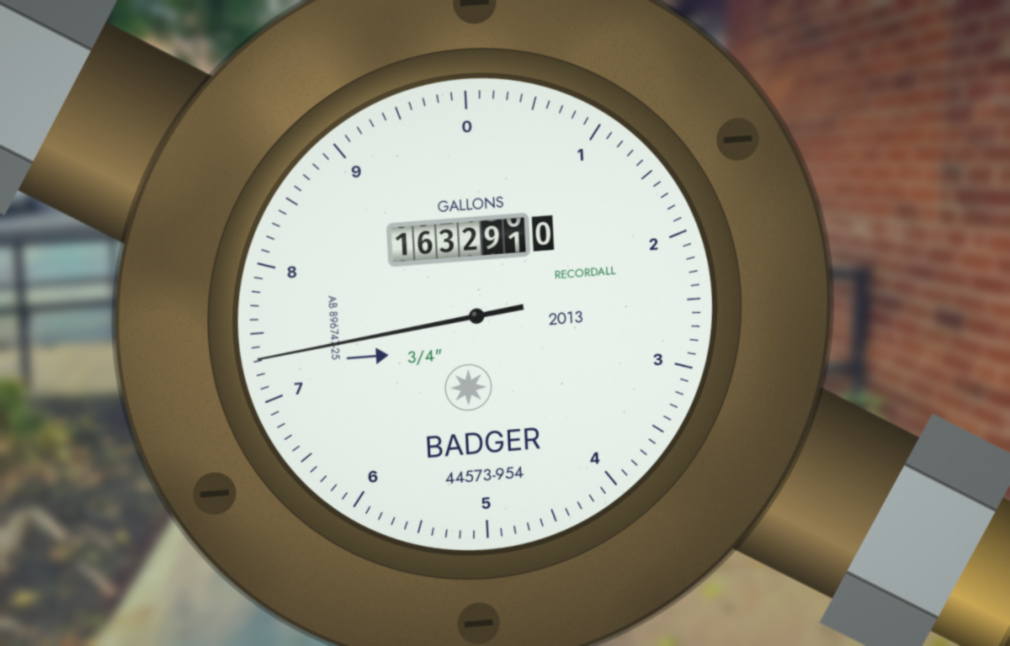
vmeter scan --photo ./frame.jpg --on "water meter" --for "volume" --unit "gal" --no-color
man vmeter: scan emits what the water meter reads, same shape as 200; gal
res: 1632907.3; gal
